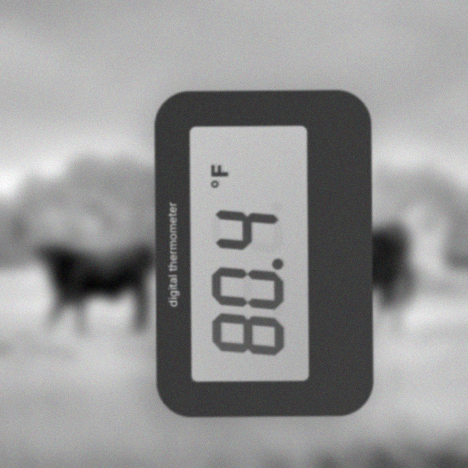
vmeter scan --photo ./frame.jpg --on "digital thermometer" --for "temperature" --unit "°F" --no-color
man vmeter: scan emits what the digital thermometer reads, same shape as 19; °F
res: 80.4; °F
